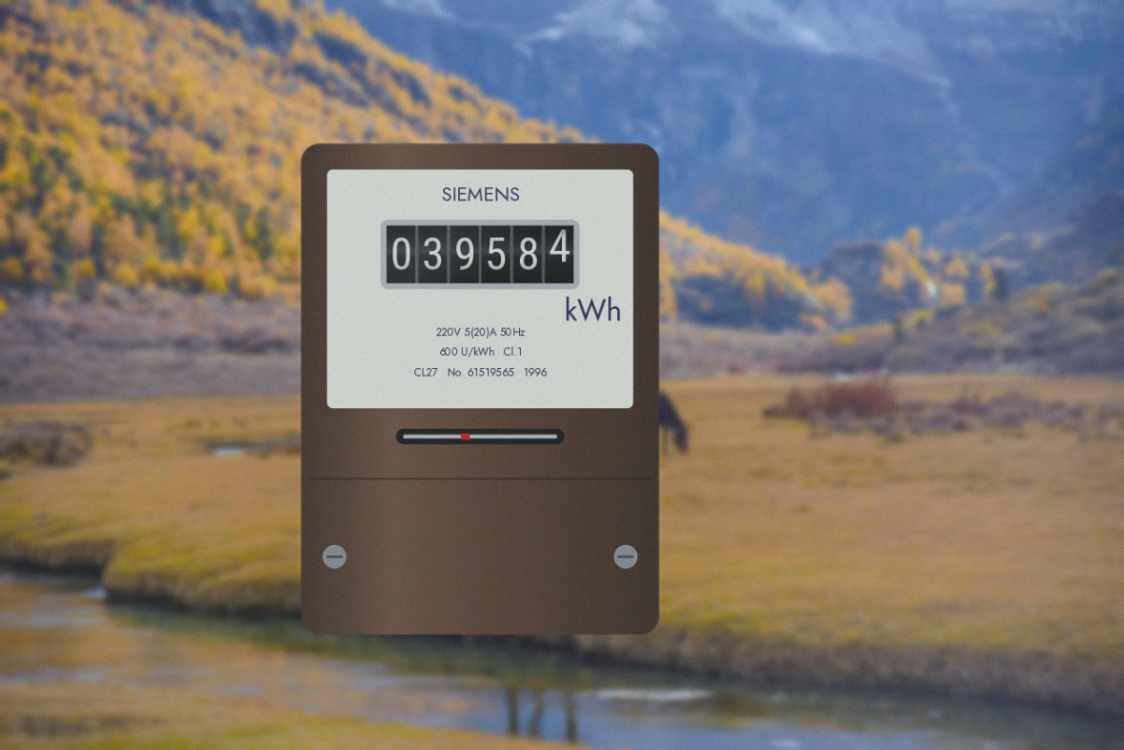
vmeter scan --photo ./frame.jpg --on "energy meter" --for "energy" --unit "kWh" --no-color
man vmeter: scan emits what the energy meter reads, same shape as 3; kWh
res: 39584; kWh
